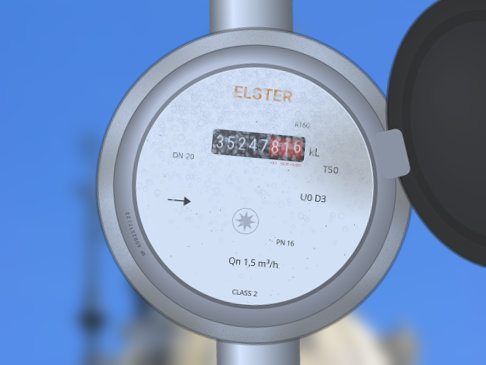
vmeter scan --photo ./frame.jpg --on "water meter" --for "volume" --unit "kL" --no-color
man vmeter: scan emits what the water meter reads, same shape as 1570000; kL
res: 35247.816; kL
